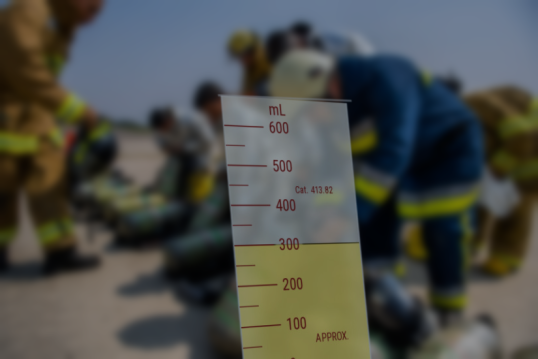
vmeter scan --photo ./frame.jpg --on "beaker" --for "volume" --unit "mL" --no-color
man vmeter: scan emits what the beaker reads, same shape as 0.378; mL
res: 300; mL
